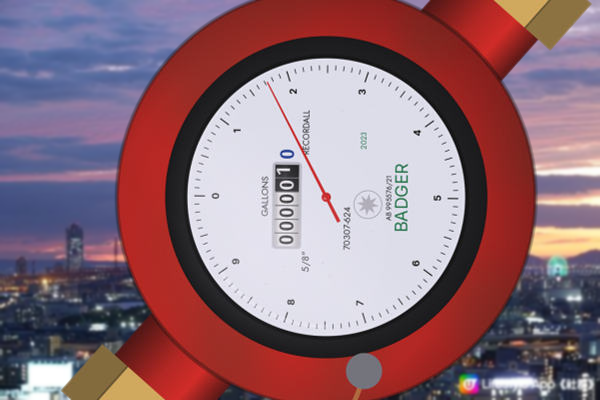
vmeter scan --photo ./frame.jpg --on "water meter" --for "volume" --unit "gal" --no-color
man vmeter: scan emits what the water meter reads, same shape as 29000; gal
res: 11.7; gal
